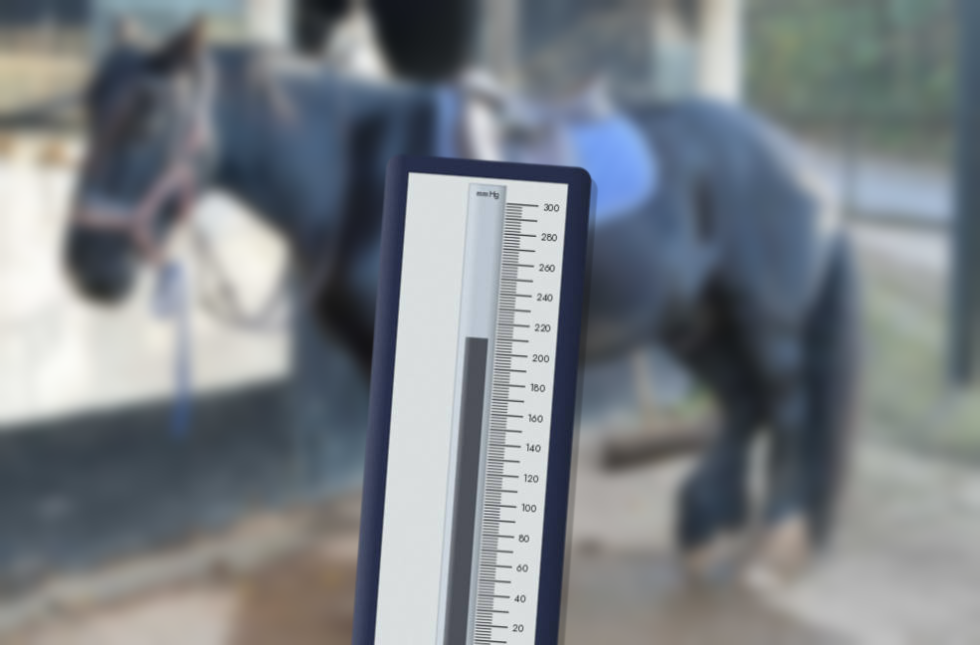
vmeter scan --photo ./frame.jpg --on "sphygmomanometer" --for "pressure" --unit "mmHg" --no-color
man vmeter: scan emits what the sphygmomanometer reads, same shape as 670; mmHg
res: 210; mmHg
